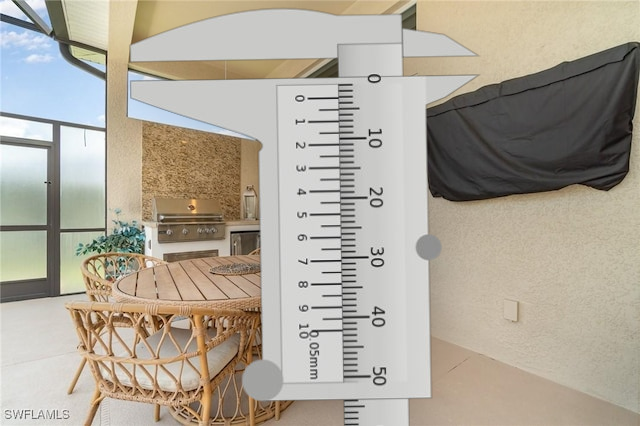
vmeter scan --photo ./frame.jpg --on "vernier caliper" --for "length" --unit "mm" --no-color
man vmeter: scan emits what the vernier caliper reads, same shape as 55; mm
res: 3.2; mm
